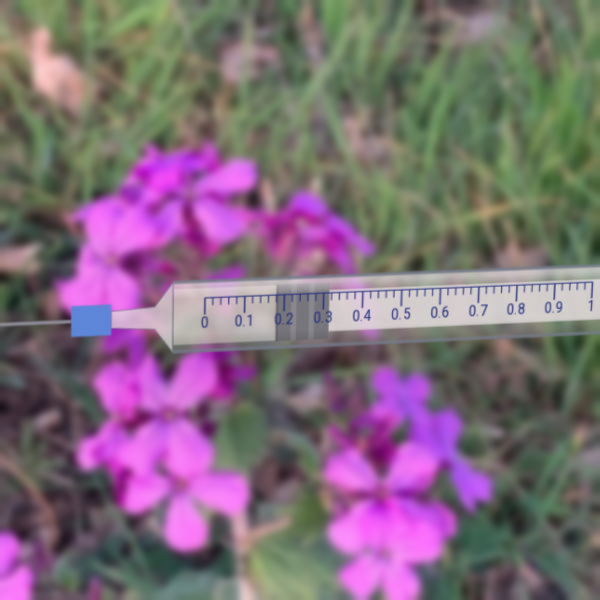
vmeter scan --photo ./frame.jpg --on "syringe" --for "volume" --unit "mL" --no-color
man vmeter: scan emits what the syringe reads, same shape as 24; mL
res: 0.18; mL
